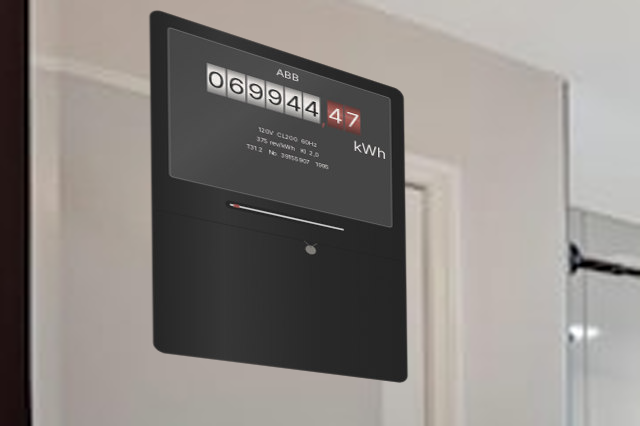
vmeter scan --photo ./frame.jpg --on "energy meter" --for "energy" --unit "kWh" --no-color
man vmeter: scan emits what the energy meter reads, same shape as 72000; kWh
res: 69944.47; kWh
